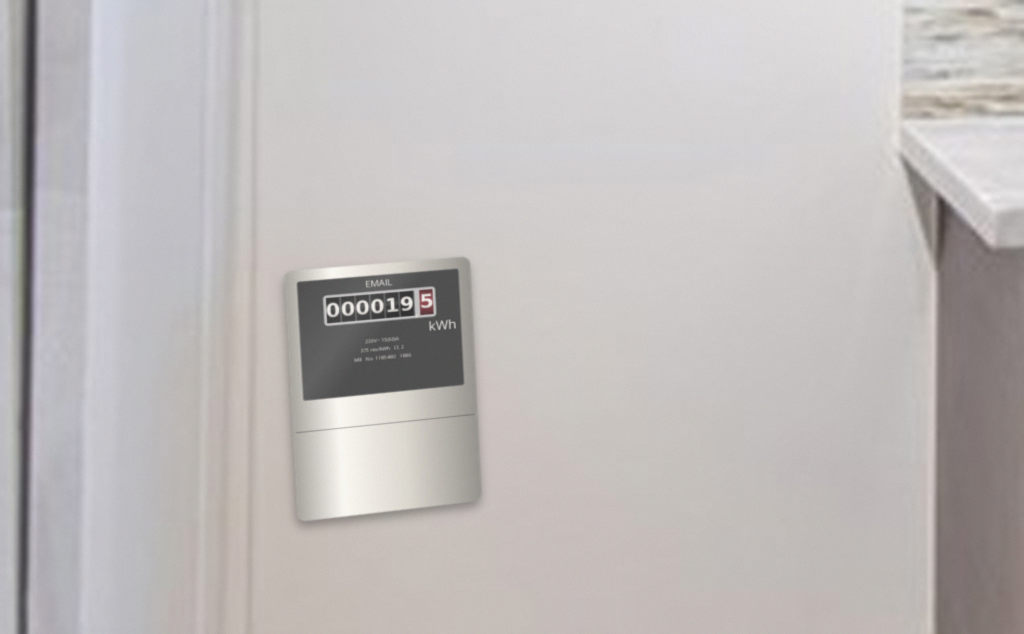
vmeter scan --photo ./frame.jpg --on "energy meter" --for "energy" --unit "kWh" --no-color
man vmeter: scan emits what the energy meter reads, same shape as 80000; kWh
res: 19.5; kWh
